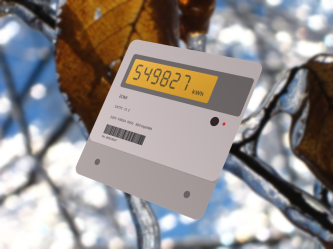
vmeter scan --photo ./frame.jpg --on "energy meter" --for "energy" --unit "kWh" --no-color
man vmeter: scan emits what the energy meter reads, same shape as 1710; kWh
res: 549827; kWh
